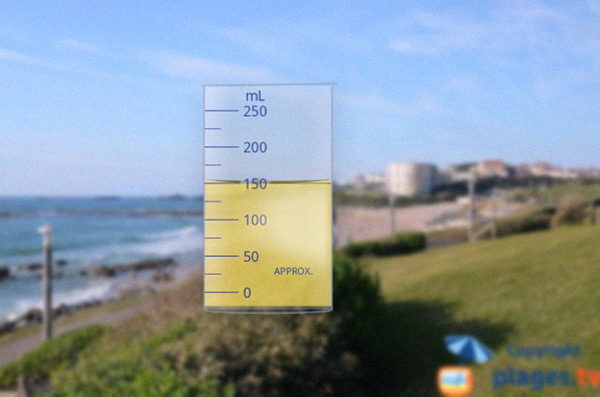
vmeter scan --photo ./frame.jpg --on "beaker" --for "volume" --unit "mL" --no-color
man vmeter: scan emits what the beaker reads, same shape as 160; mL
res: 150; mL
